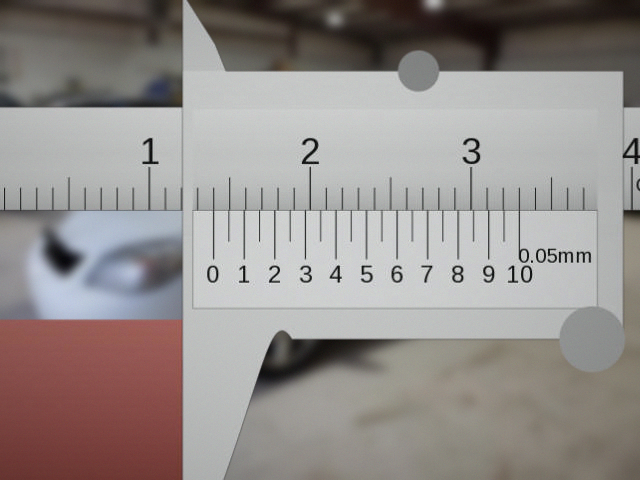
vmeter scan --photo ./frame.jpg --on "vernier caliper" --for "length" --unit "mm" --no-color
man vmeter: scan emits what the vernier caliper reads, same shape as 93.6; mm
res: 14.0; mm
